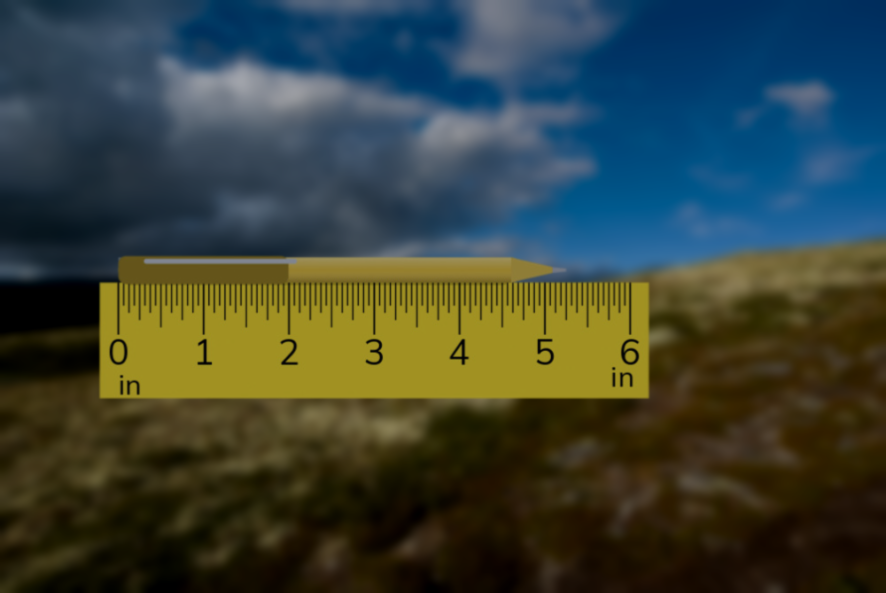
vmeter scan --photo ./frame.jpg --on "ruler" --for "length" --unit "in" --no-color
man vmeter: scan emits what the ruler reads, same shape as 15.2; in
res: 5.25; in
